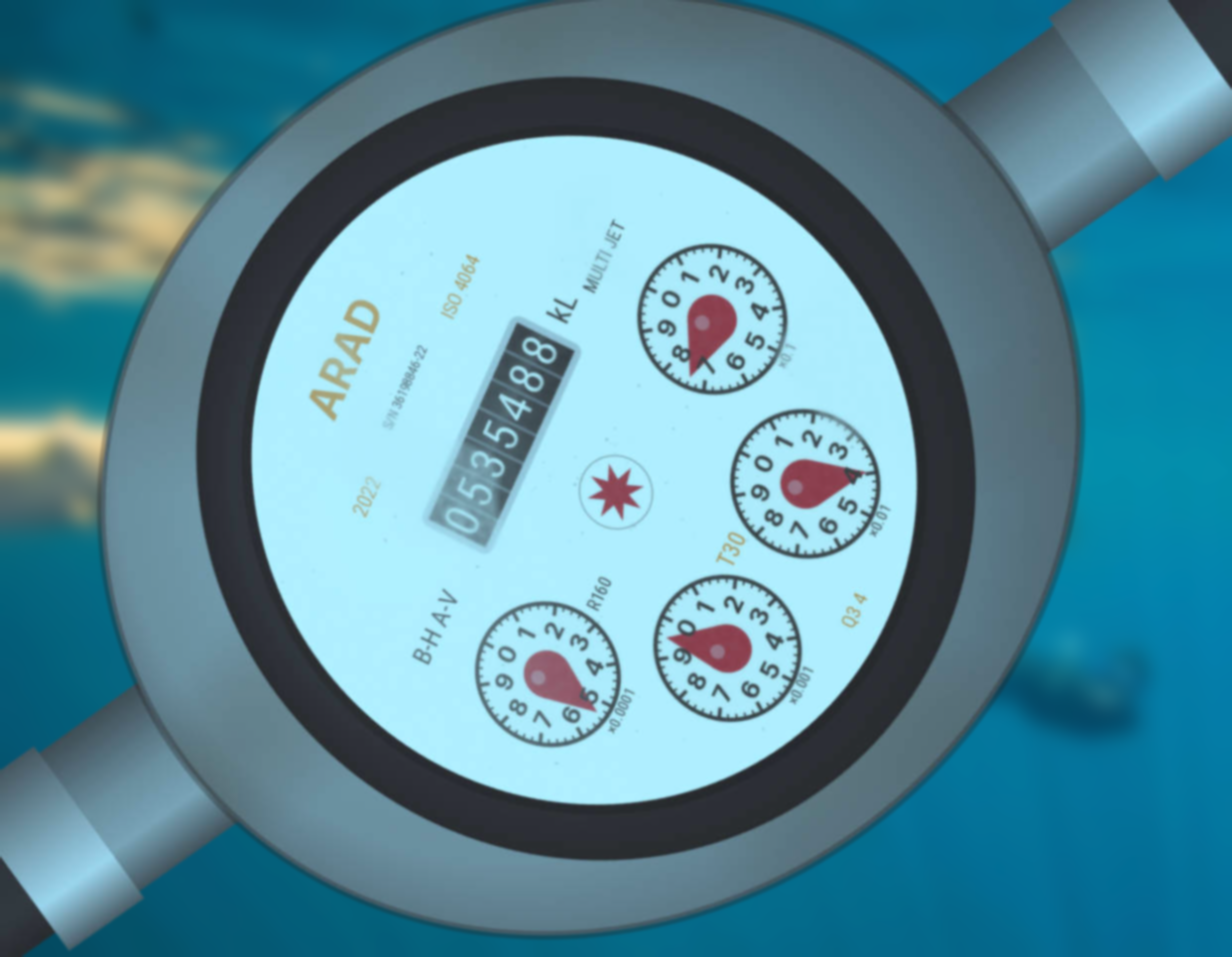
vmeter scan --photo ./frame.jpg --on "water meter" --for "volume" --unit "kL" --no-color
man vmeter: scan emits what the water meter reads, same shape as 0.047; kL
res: 535488.7395; kL
